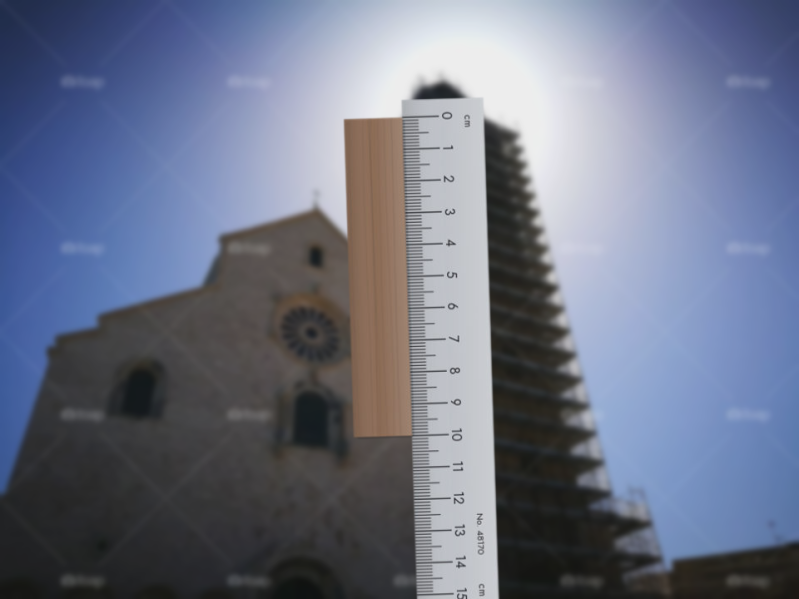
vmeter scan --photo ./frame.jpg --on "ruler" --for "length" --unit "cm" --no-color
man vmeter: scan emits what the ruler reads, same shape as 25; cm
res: 10; cm
